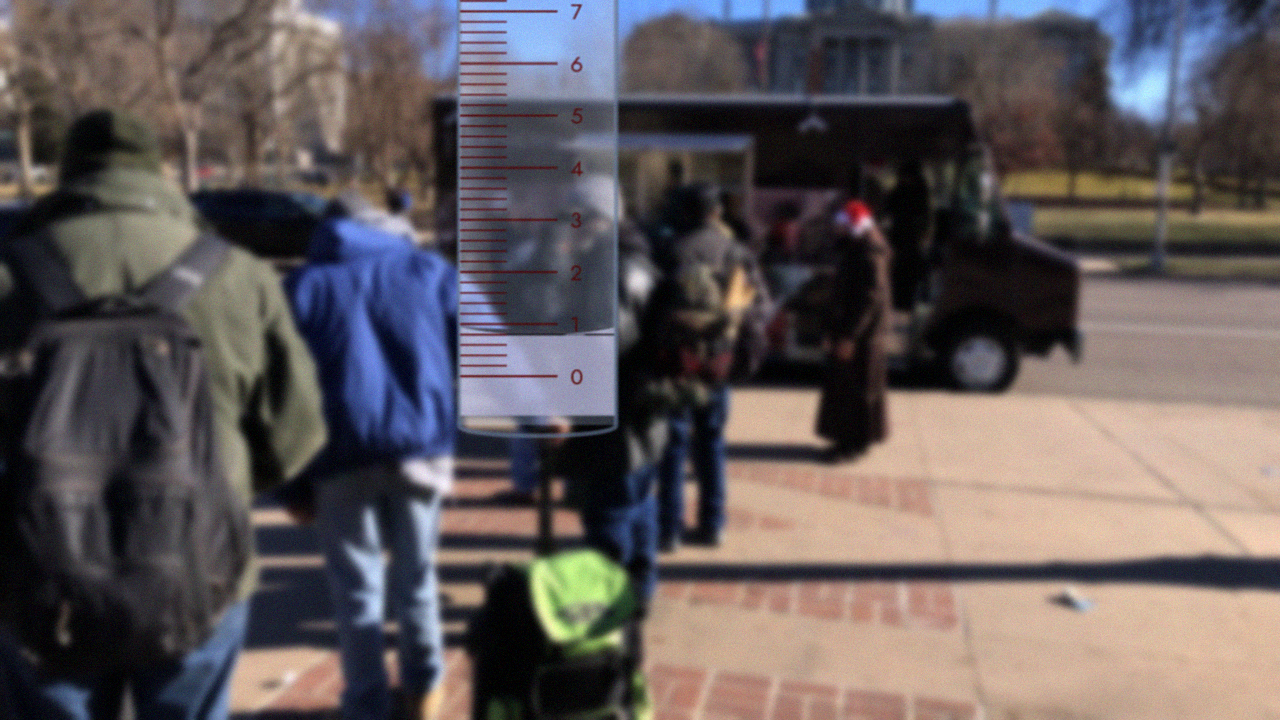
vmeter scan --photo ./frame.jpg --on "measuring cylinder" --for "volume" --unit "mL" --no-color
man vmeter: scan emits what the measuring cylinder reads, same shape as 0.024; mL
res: 0.8; mL
